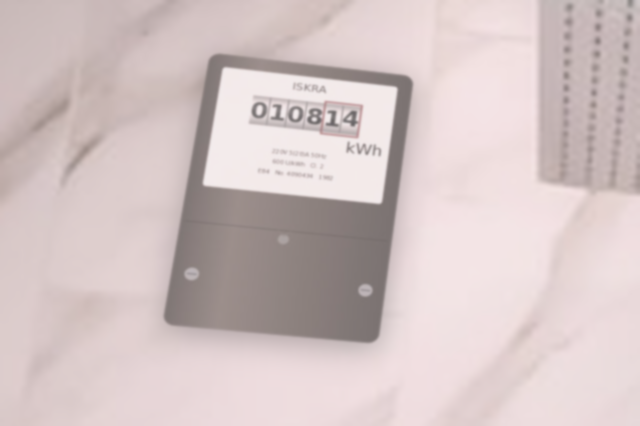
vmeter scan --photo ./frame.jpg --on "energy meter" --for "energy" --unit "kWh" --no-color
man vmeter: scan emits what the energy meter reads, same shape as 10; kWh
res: 108.14; kWh
